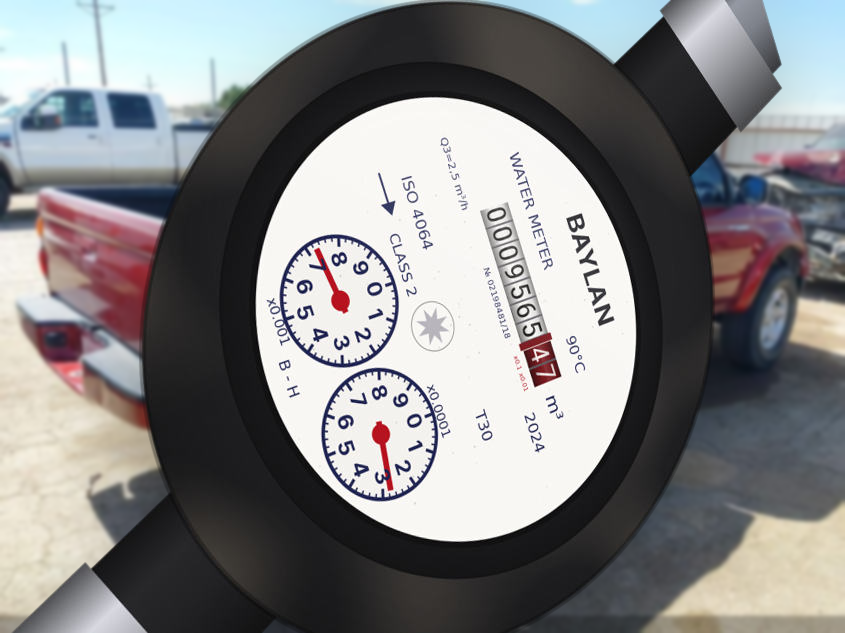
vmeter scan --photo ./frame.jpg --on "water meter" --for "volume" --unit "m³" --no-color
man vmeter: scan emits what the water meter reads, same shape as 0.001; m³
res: 9565.4772; m³
